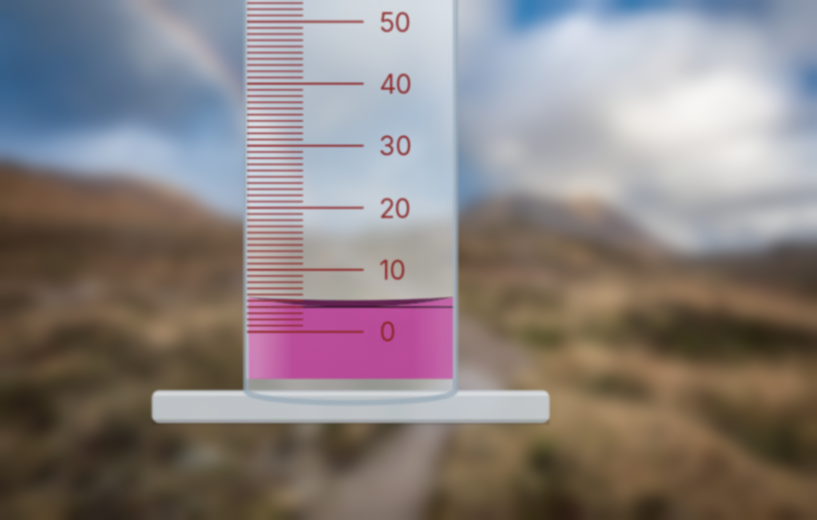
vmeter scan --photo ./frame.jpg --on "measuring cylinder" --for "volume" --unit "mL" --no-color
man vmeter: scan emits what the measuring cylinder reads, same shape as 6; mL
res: 4; mL
